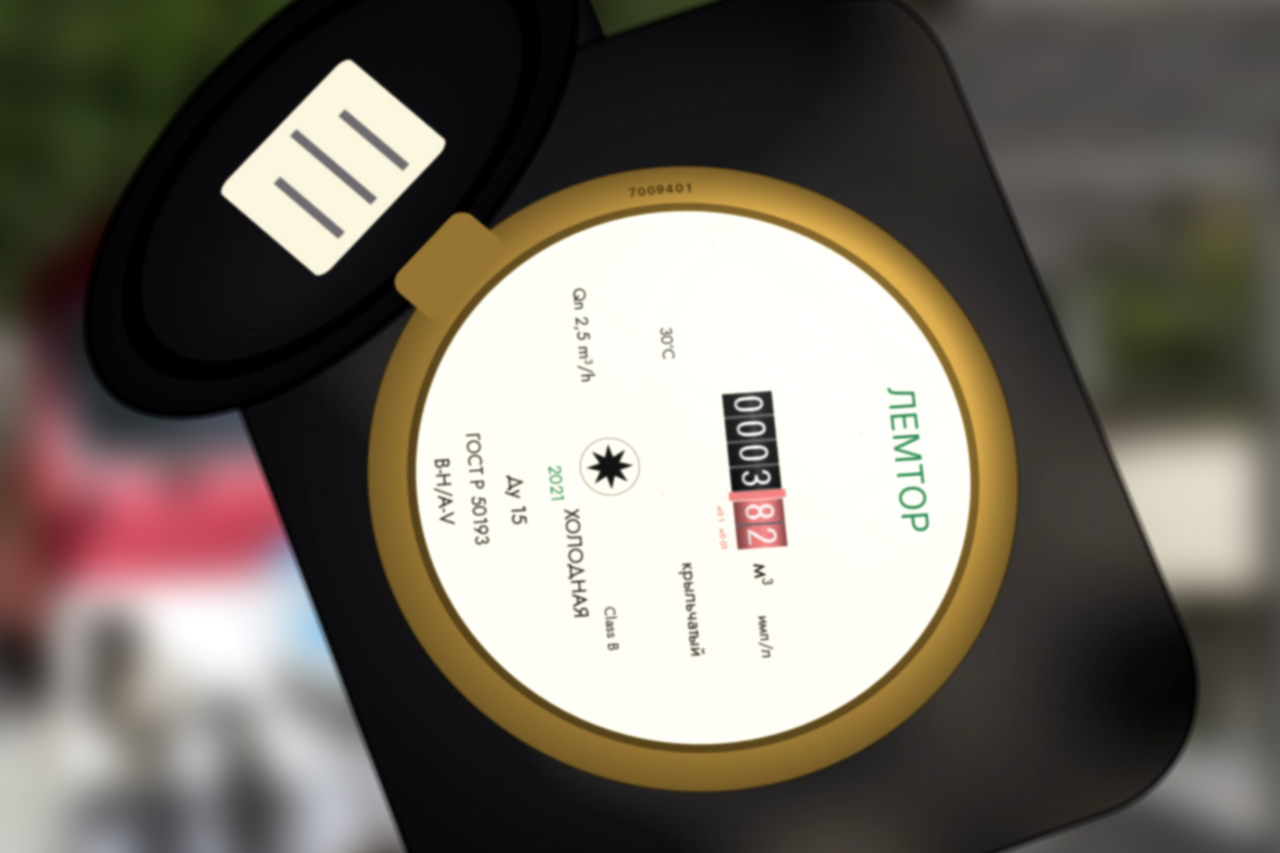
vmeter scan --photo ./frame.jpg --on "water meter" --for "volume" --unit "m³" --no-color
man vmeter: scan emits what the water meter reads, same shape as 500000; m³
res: 3.82; m³
